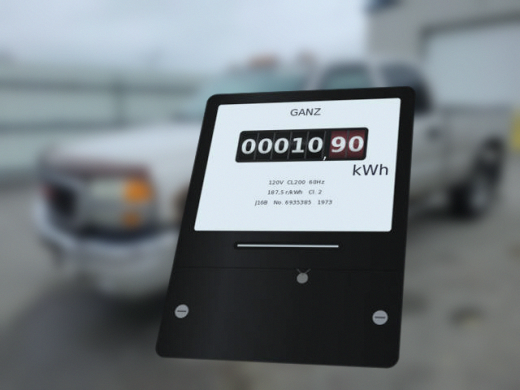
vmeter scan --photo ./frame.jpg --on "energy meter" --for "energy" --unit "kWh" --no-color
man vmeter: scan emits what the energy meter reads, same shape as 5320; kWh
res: 10.90; kWh
